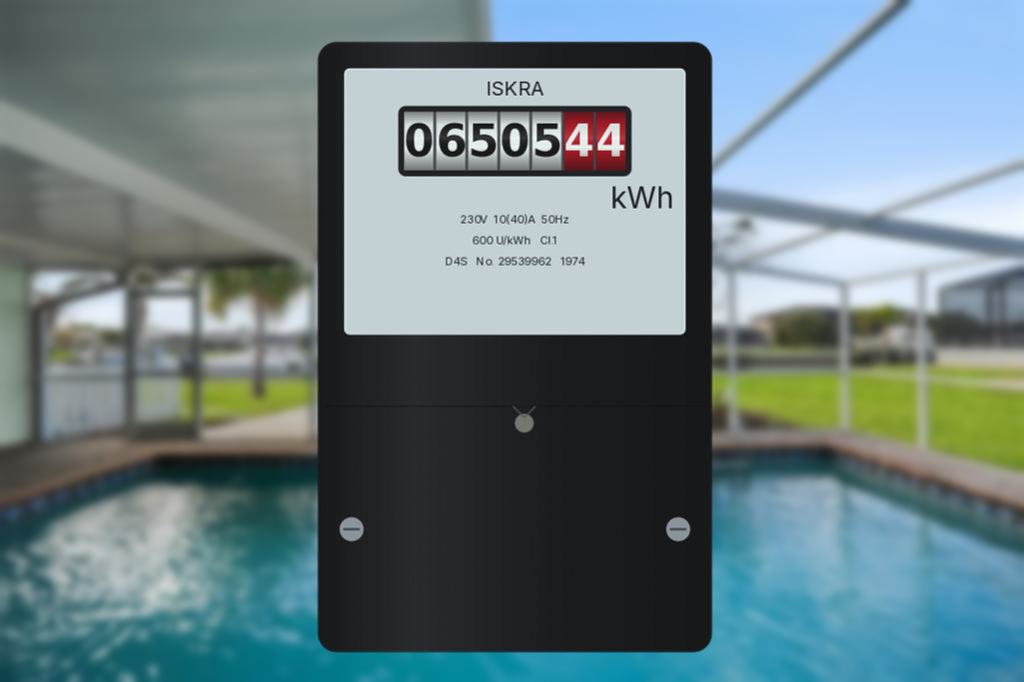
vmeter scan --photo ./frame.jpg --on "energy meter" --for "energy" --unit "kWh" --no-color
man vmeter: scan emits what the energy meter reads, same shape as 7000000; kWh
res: 6505.44; kWh
